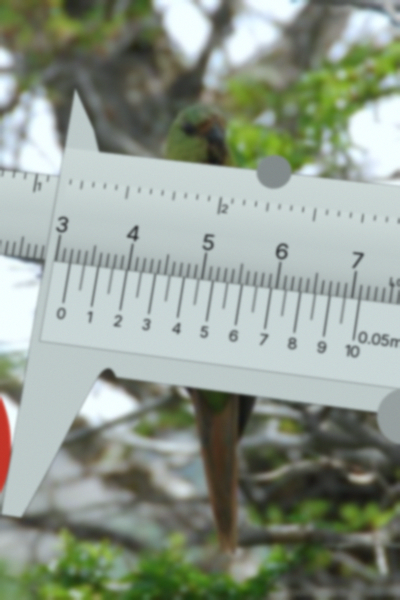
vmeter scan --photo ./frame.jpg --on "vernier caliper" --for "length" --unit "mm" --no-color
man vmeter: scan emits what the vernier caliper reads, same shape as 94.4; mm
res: 32.0; mm
